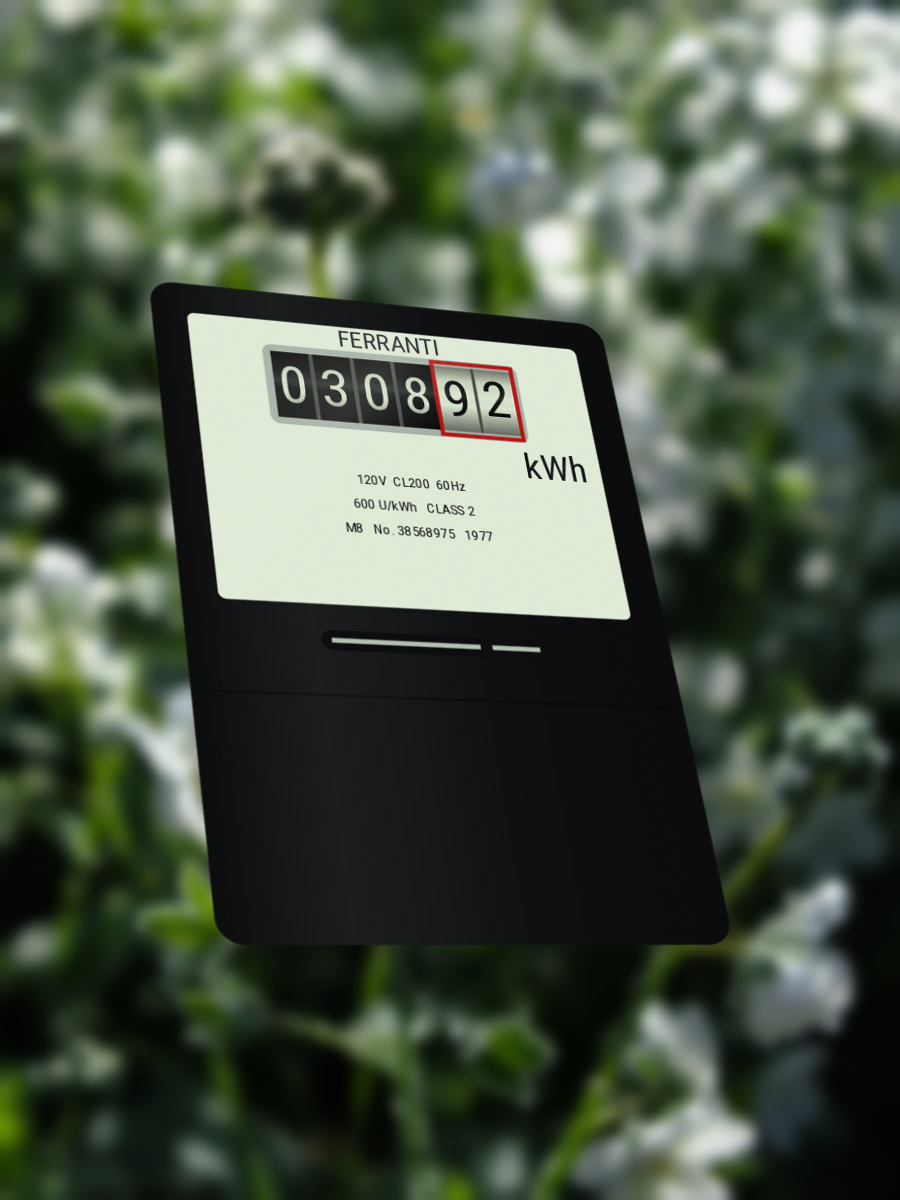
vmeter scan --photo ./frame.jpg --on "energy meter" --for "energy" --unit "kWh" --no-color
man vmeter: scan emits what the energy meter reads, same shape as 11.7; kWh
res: 308.92; kWh
